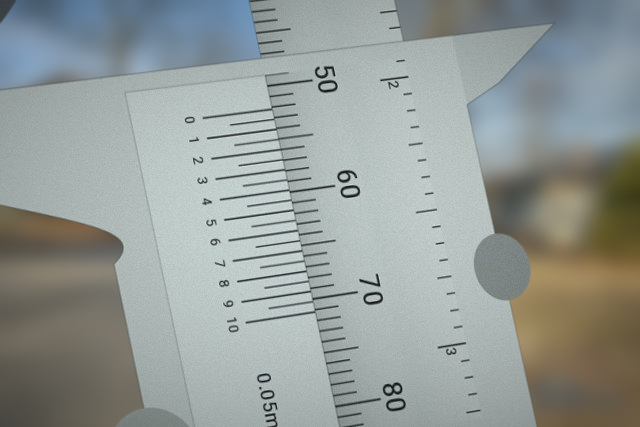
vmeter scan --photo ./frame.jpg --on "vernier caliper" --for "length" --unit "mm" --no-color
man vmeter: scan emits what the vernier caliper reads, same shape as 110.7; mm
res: 52.2; mm
